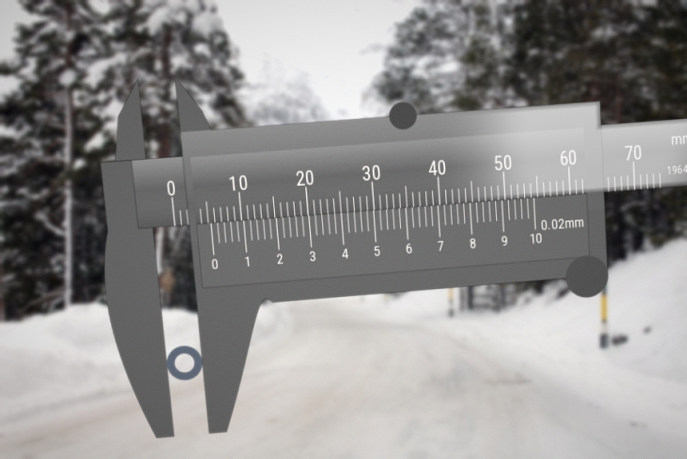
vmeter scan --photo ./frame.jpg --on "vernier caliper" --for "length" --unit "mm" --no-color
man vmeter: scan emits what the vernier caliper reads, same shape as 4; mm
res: 5.4; mm
